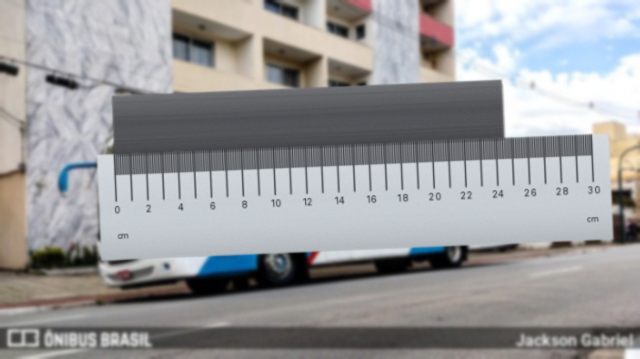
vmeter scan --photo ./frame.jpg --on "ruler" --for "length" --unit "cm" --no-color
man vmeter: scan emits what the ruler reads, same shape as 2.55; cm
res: 24.5; cm
